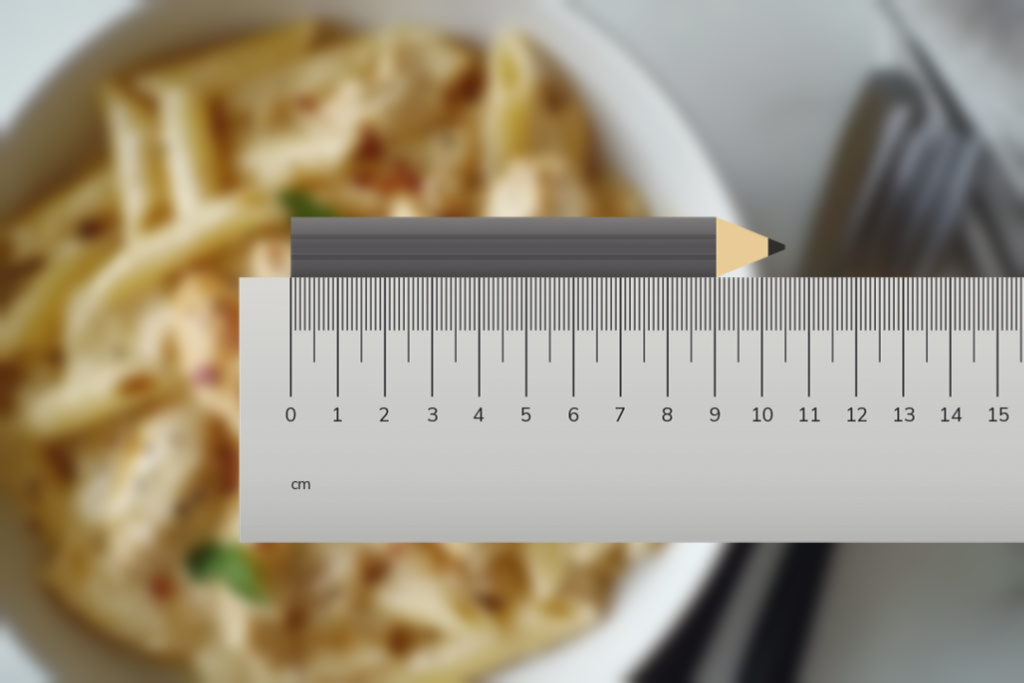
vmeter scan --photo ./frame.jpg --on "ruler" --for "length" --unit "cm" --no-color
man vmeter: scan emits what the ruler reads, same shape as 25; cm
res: 10.5; cm
